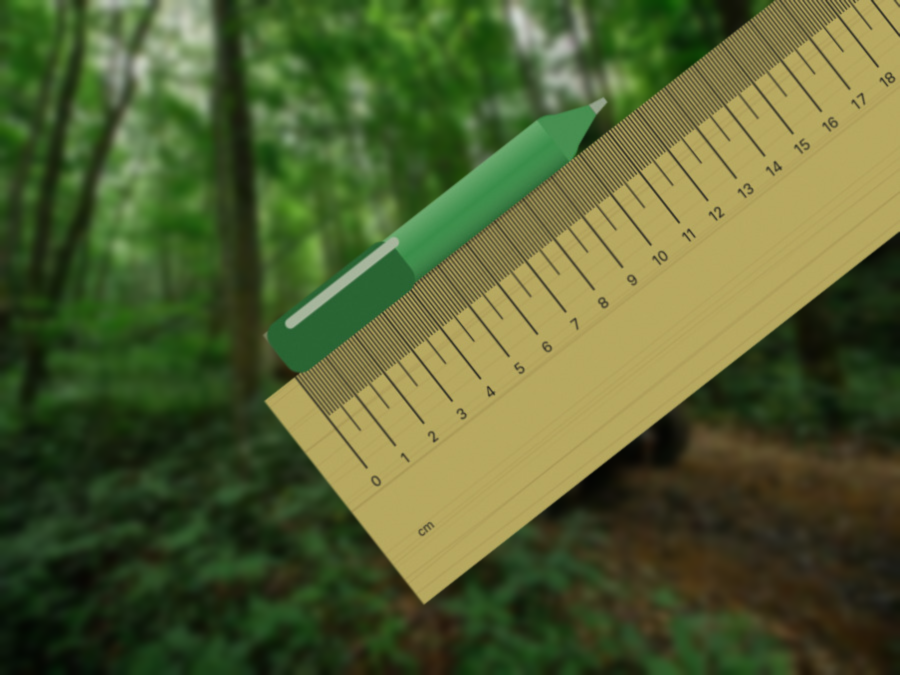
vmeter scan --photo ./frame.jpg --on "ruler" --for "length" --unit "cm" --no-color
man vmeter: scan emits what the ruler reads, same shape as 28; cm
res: 11.5; cm
